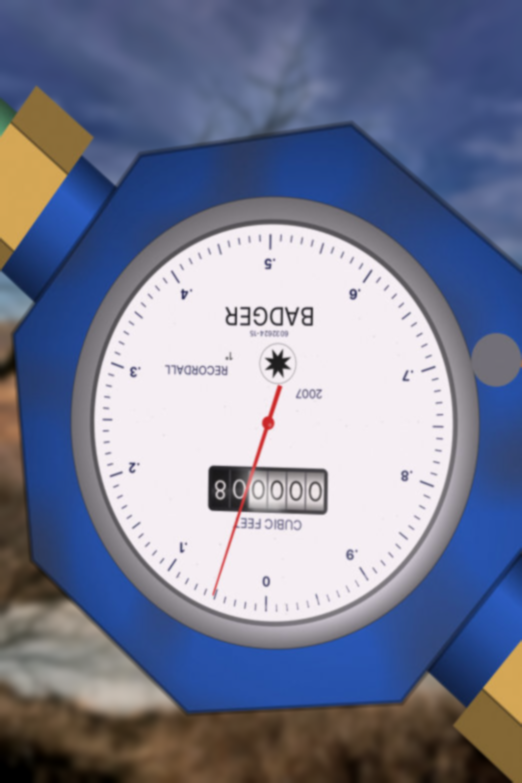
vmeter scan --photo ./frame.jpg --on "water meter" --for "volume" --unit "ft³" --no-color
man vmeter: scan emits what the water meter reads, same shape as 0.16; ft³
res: 8.05; ft³
